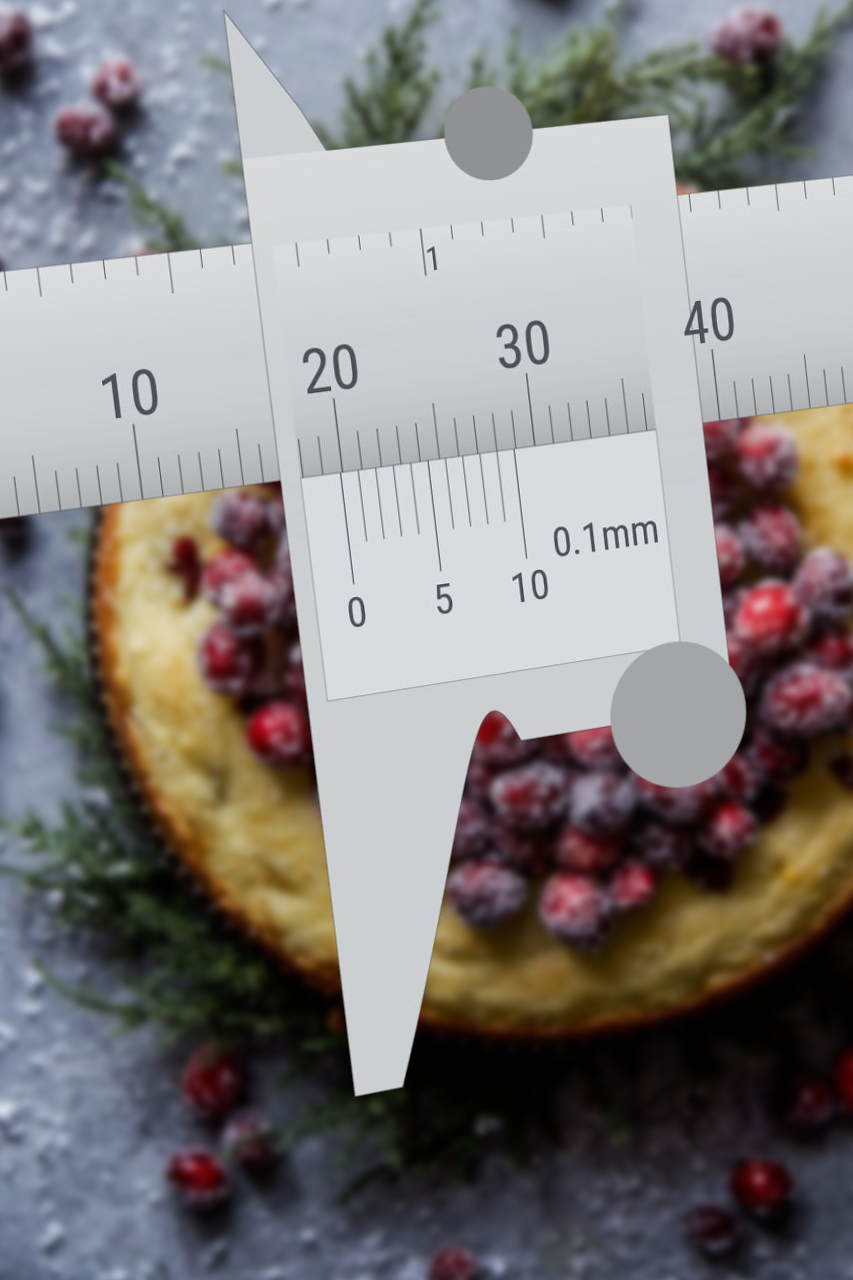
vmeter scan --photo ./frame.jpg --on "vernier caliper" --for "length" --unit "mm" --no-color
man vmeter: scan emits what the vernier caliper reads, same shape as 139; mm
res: 19.9; mm
